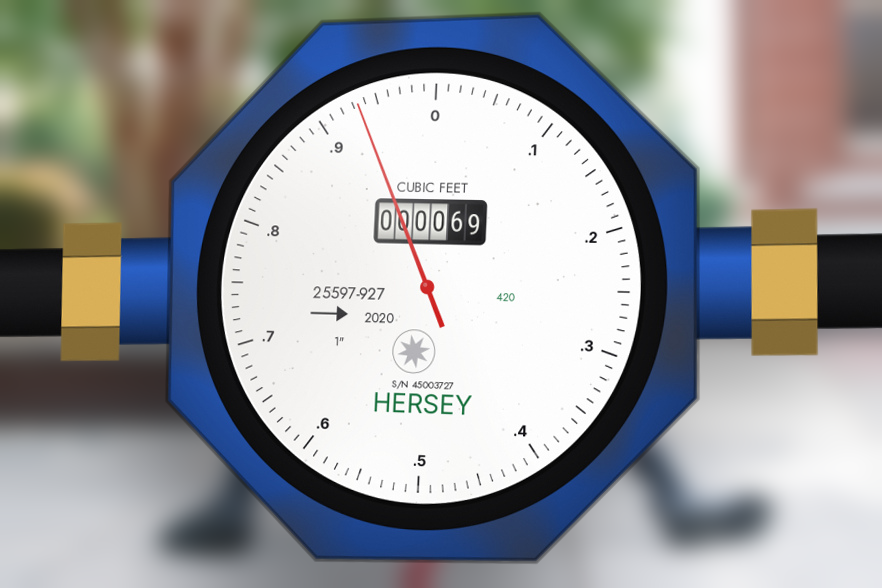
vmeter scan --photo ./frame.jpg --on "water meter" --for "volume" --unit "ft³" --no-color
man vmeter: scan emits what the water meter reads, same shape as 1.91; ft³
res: 68.93; ft³
